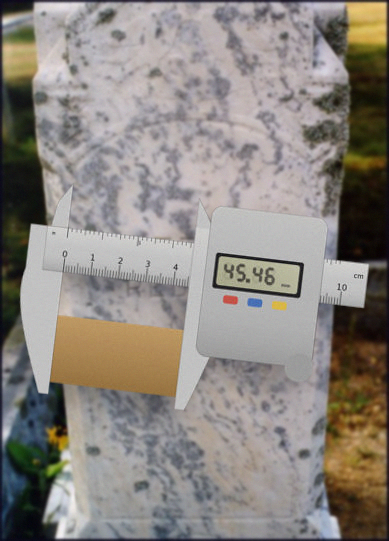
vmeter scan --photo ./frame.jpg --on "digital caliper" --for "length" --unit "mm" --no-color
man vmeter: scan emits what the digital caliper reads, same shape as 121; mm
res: 45.46; mm
